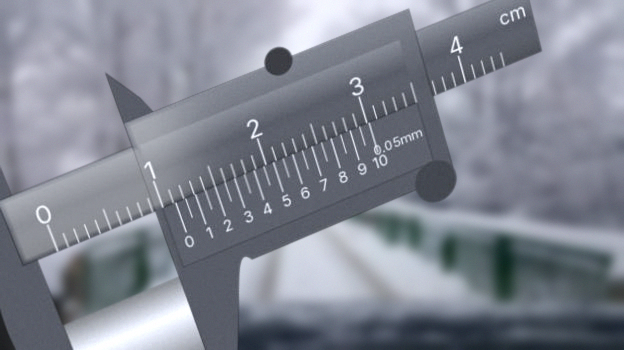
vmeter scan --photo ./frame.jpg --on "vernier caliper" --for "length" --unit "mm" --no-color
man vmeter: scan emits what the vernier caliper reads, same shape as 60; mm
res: 11.2; mm
